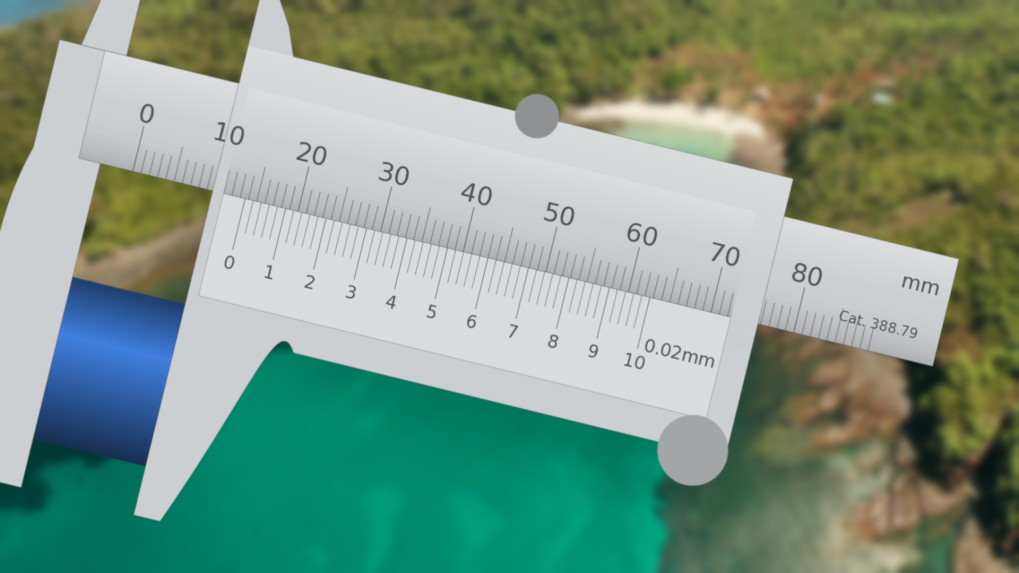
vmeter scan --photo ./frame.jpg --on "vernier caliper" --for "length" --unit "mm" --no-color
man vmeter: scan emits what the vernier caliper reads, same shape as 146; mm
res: 13.6; mm
